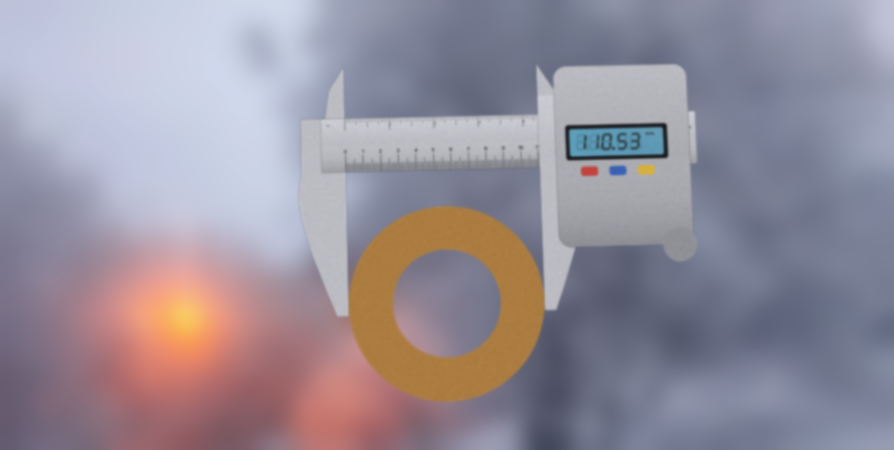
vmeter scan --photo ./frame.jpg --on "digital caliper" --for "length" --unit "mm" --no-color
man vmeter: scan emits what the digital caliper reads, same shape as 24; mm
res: 110.53; mm
